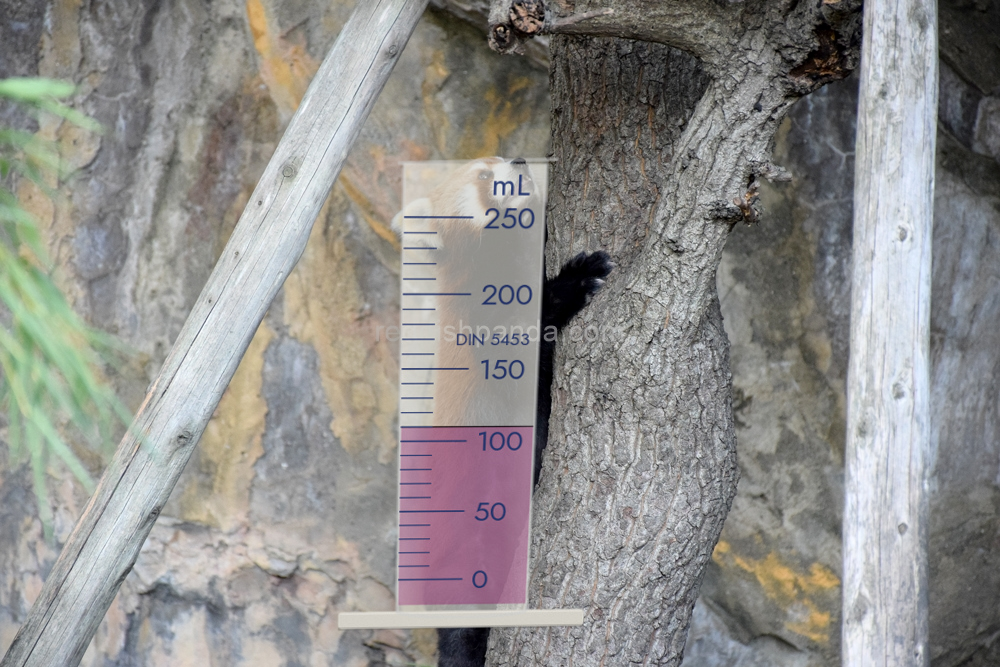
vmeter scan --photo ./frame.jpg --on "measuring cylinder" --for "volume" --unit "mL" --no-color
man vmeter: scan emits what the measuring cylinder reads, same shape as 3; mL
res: 110; mL
